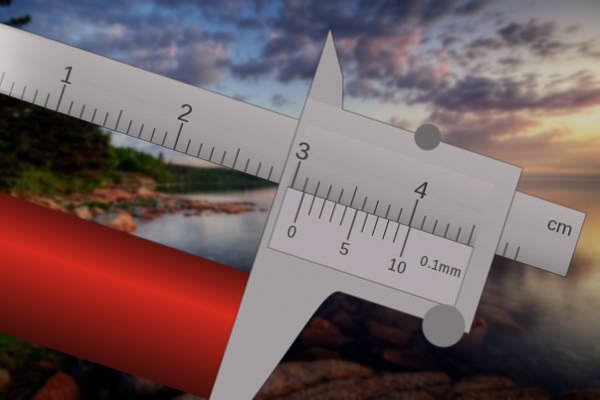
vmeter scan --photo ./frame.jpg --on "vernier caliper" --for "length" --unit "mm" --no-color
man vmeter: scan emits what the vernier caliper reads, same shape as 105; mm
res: 31.1; mm
